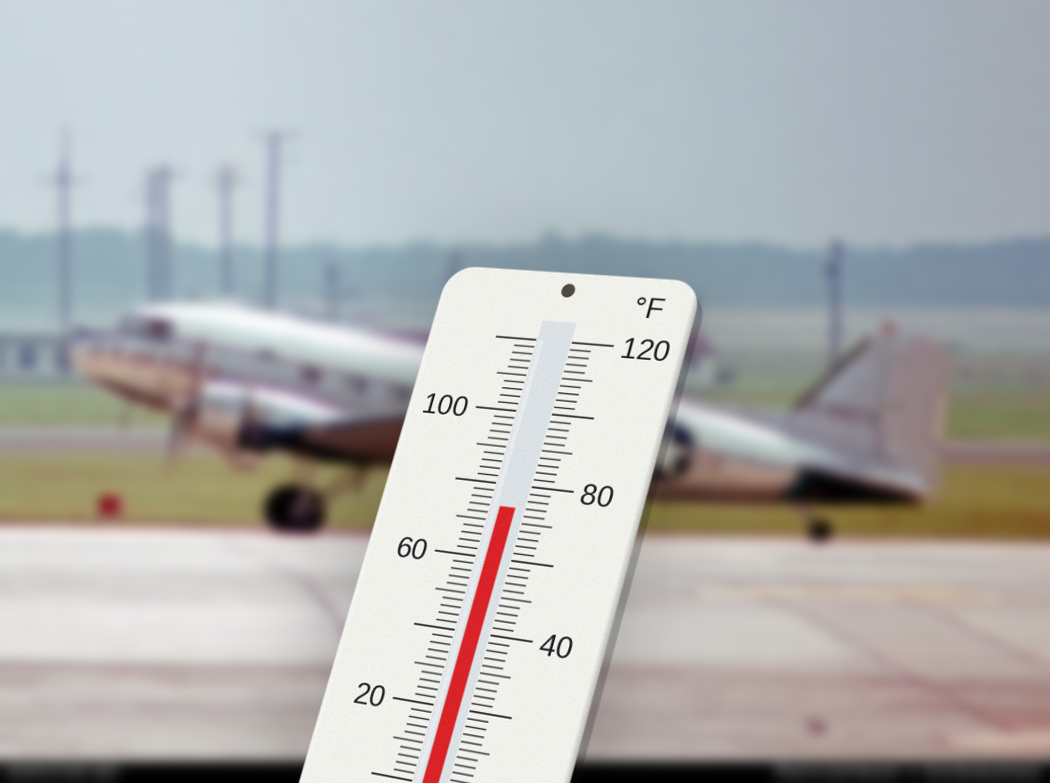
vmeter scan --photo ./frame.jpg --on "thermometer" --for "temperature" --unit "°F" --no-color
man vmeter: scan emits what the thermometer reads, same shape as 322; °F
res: 74; °F
